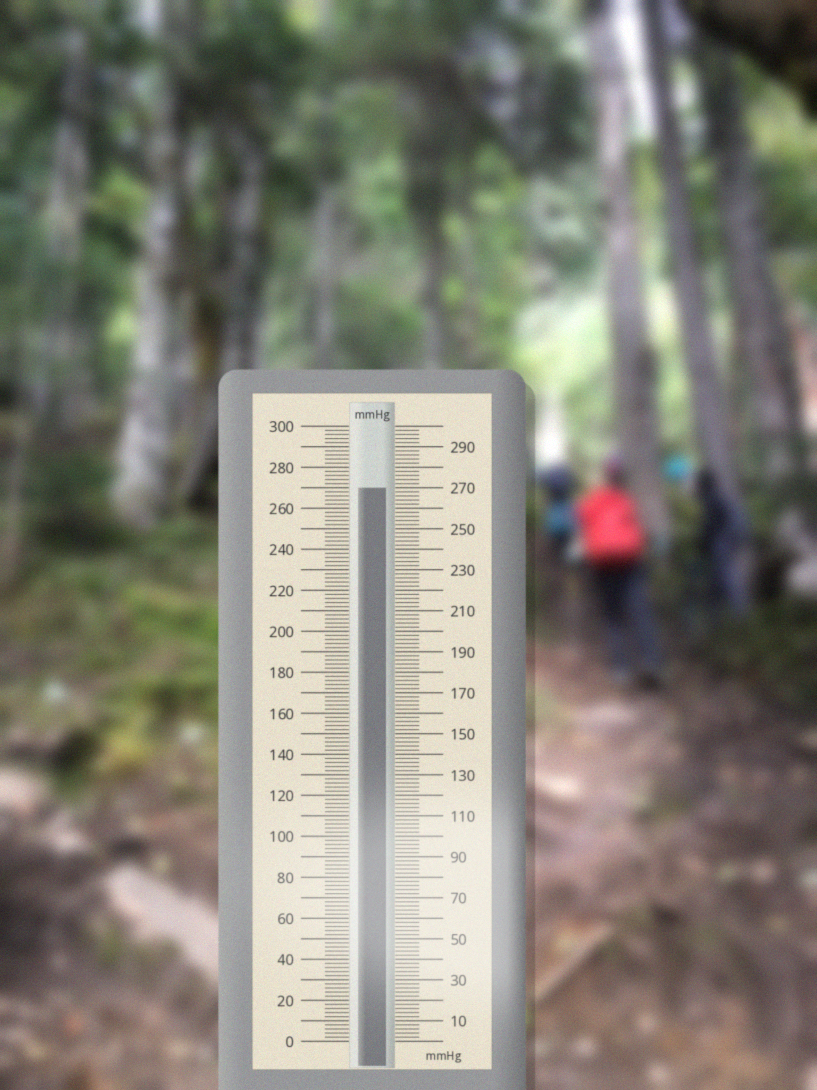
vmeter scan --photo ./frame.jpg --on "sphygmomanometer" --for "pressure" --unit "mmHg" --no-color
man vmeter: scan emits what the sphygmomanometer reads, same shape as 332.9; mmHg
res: 270; mmHg
